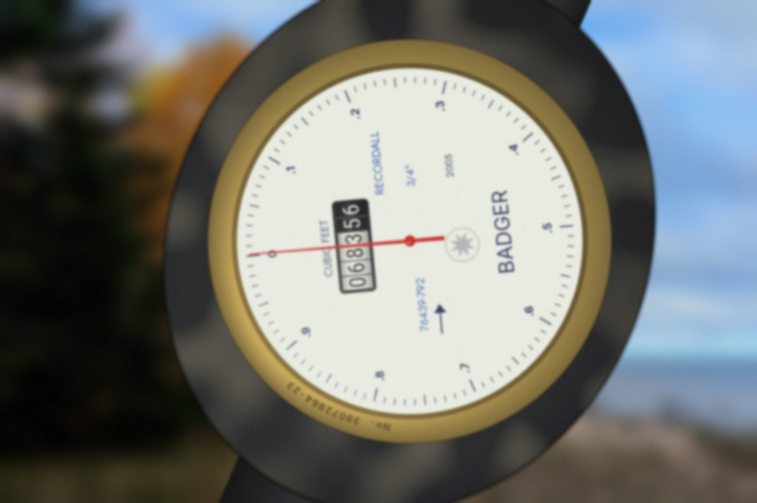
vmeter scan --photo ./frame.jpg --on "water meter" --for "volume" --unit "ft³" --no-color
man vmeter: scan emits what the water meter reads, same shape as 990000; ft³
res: 68356.00; ft³
